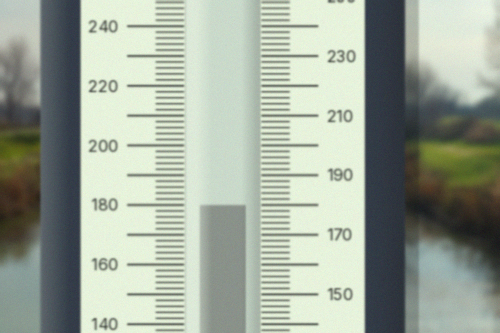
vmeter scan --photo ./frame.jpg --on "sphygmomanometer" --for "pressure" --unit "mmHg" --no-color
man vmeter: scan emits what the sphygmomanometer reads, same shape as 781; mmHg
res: 180; mmHg
